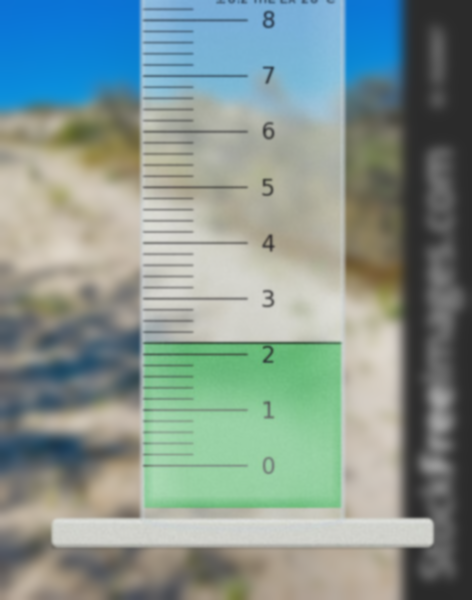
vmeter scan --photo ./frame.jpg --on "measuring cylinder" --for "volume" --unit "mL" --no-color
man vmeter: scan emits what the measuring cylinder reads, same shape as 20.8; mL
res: 2.2; mL
